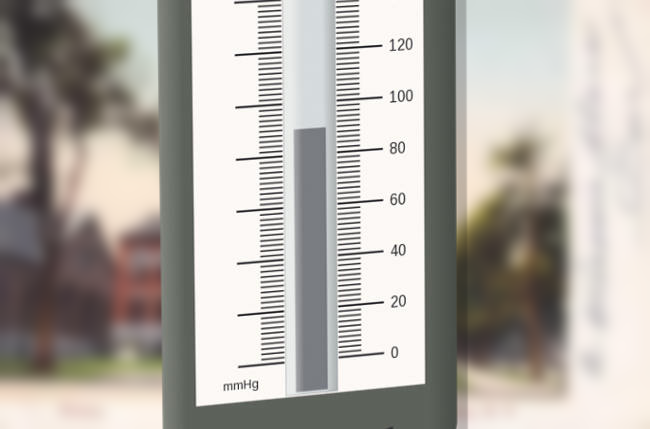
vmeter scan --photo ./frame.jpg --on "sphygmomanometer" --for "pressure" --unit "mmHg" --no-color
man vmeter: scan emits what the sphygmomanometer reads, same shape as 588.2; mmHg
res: 90; mmHg
